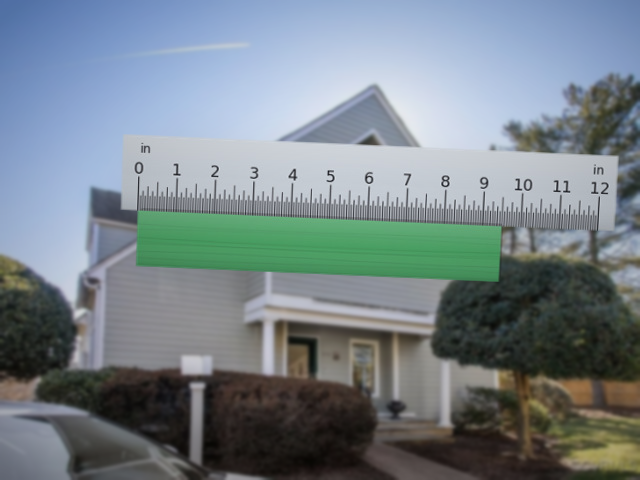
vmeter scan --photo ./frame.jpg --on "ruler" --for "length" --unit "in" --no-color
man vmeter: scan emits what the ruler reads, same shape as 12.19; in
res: 9.5; in
